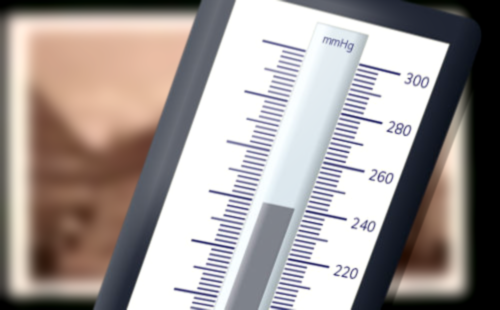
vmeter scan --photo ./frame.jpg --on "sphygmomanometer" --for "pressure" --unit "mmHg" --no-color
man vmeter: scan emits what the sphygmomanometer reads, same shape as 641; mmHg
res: 240; mmHg
